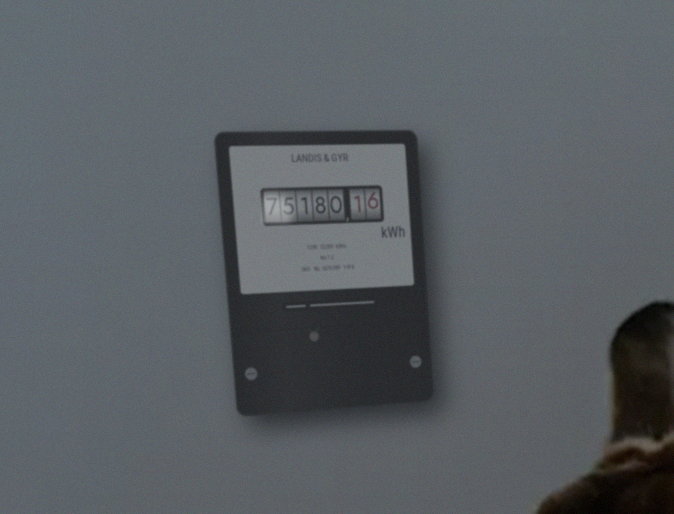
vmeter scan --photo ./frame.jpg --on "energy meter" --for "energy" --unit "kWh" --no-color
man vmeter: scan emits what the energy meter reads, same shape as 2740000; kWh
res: 75180.16; kWh
